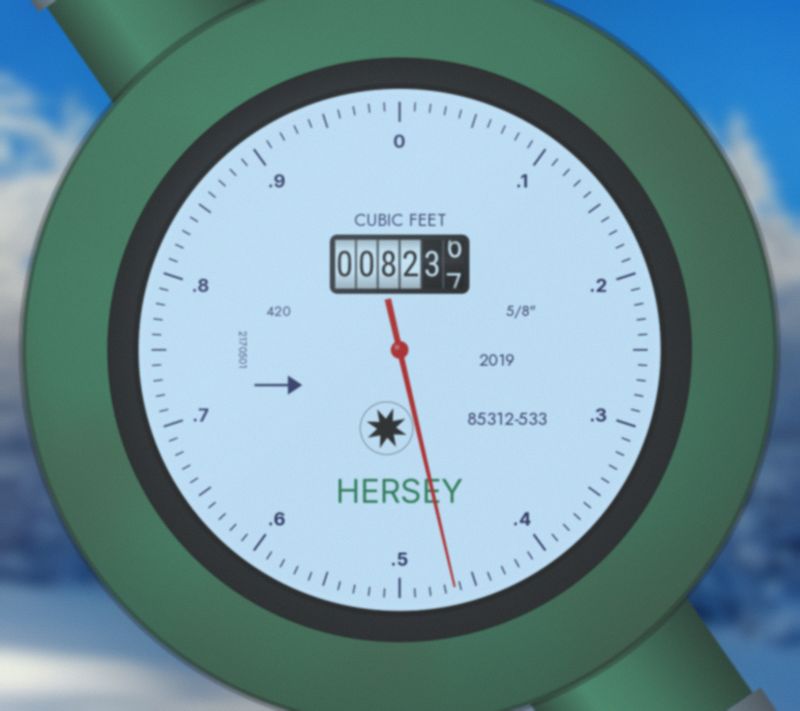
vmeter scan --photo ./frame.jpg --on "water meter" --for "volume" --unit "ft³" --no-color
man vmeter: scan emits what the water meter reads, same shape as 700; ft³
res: 8236.46; ft³
